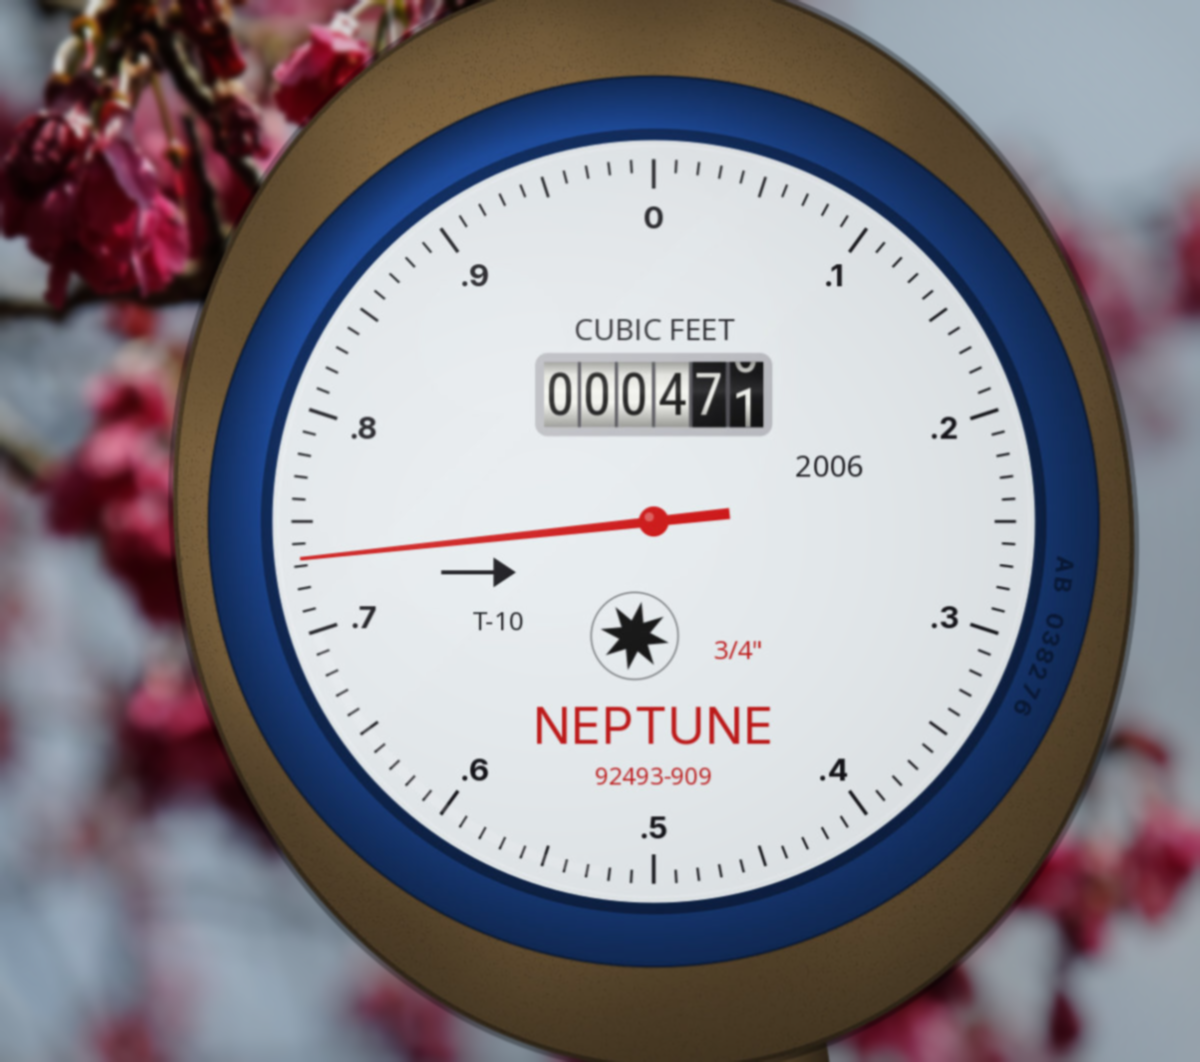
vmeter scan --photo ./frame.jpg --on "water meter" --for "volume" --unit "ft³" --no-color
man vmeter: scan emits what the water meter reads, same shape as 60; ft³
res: 470.73; ft³
